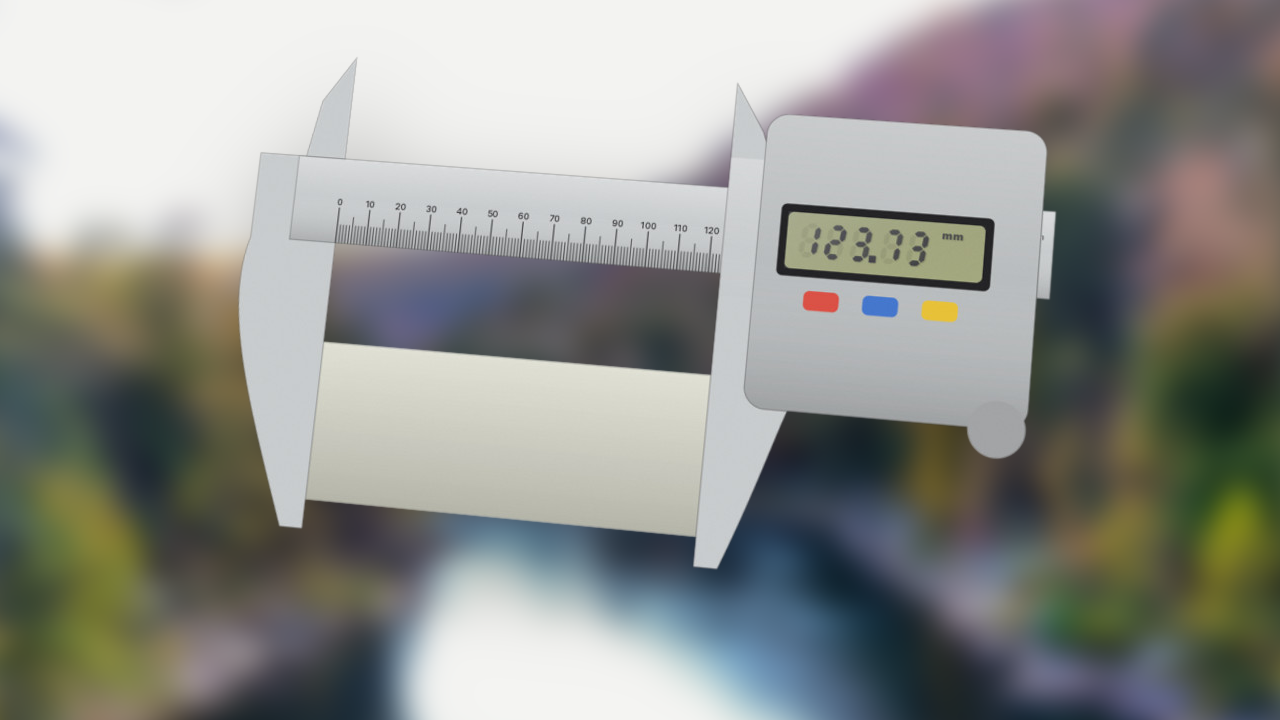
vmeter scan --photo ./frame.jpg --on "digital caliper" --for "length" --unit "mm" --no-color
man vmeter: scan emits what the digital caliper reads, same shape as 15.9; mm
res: 123.73; mm
